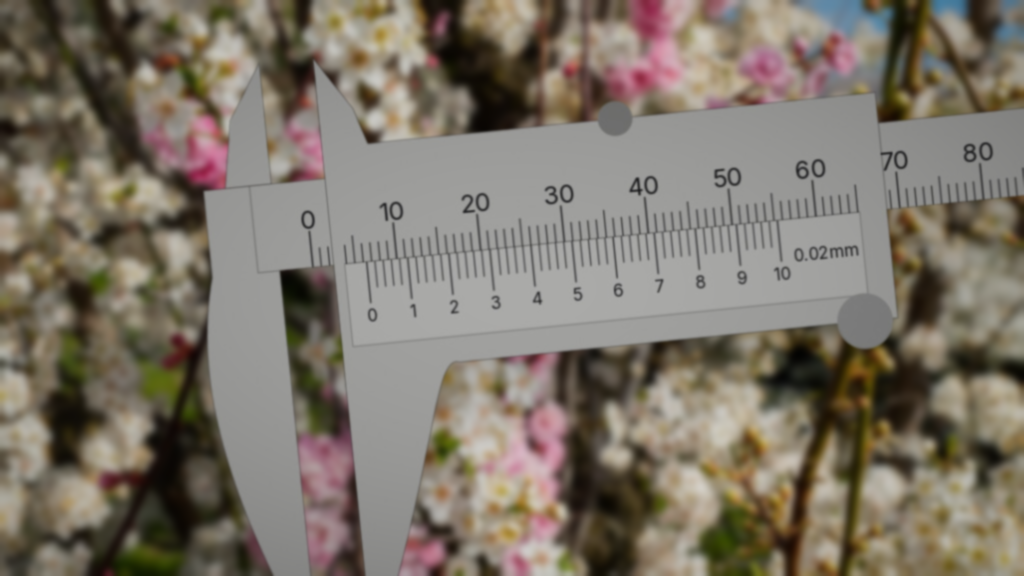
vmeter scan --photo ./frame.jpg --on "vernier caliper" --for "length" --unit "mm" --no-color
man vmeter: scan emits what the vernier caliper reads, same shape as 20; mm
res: 6.4; mm
